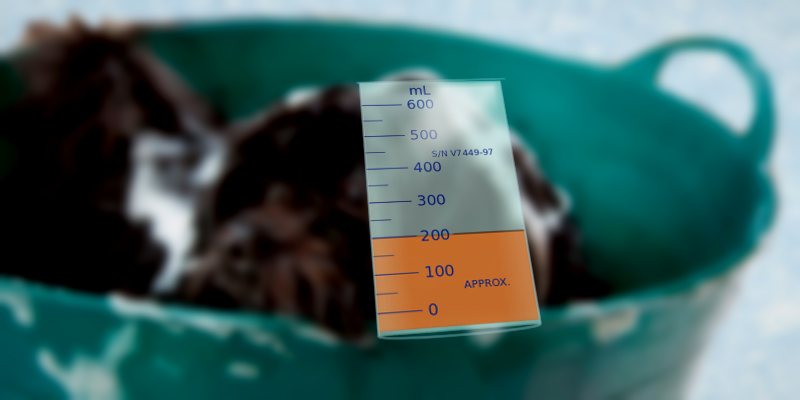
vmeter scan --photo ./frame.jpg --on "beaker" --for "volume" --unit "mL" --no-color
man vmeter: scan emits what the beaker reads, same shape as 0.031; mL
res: 200; mL
